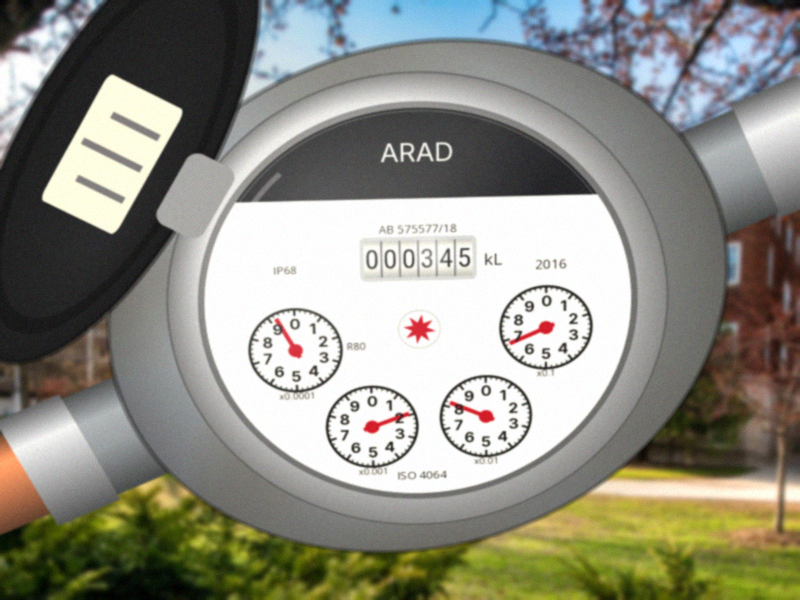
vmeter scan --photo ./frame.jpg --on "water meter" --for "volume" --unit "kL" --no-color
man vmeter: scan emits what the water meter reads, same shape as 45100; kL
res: 345.6819; kL
